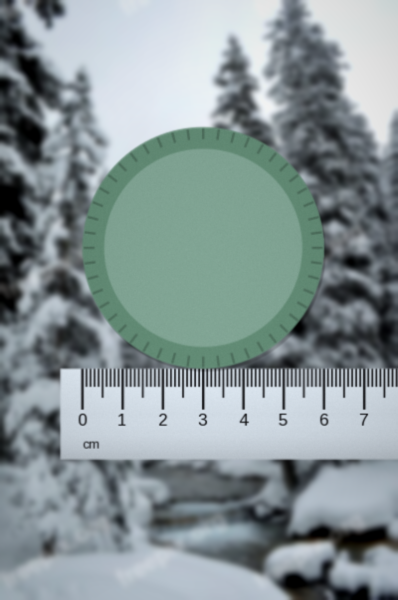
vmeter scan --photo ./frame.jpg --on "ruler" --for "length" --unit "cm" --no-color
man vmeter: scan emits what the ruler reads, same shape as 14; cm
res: 6; cm
